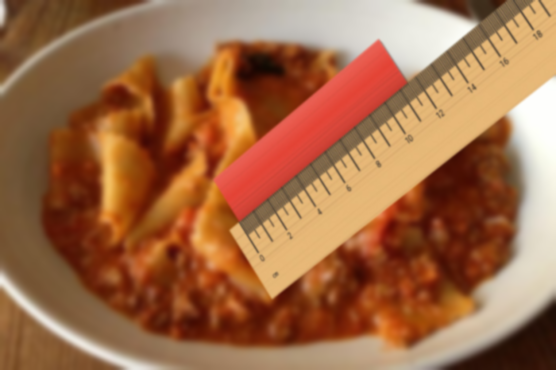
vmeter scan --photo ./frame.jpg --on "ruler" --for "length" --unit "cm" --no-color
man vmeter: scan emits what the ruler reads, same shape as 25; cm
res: 11.5; cm
